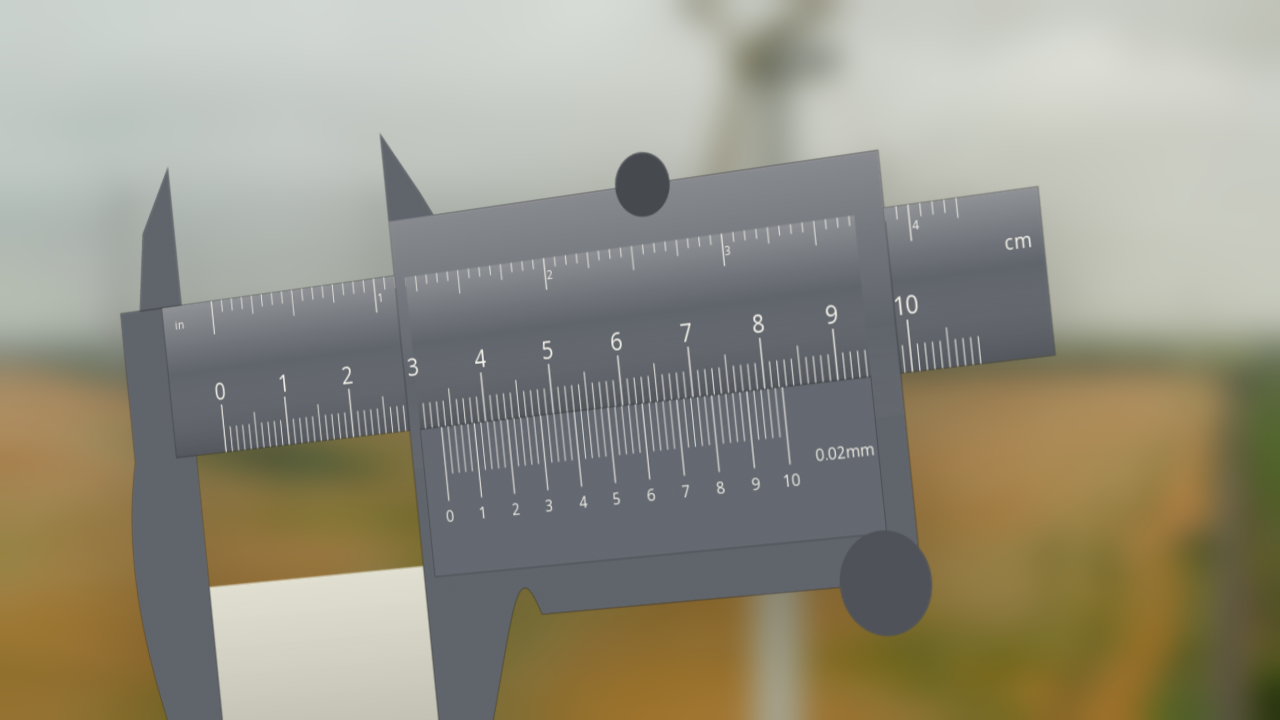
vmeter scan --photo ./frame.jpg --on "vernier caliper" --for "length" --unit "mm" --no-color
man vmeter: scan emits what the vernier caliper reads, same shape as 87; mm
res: 33.4; mm
